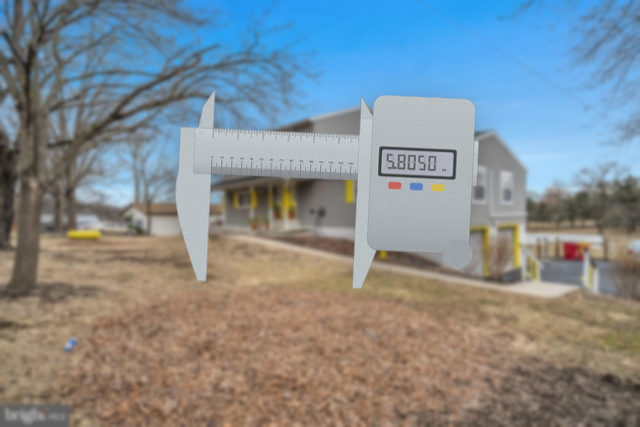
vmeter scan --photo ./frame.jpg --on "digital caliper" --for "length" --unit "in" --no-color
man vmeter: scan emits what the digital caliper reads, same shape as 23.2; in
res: 5.8050; in
